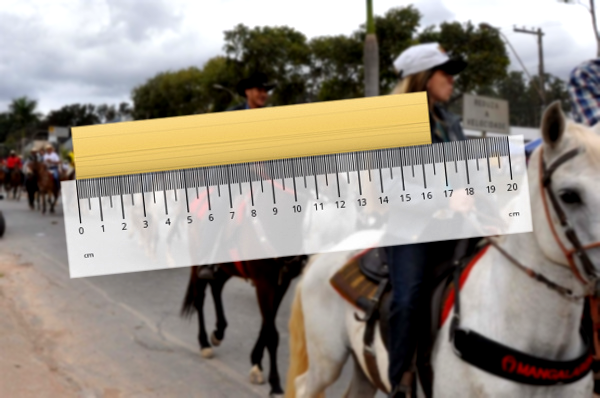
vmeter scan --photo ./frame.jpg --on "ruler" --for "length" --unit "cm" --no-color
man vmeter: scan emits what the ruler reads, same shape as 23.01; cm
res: 16.5; cm
